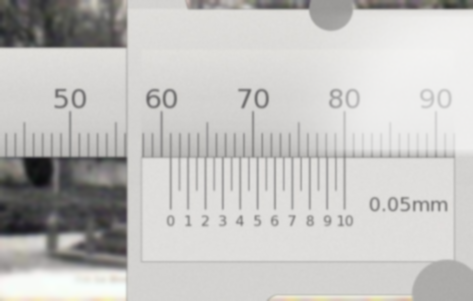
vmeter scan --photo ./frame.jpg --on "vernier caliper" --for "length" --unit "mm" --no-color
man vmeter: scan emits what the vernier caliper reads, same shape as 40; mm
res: 61.0; mm
